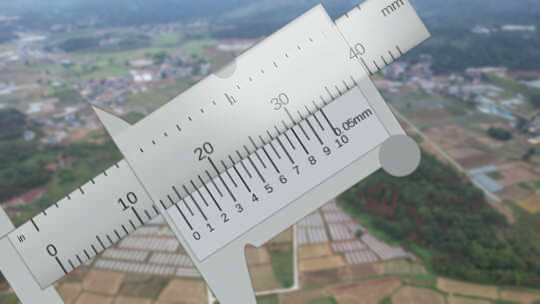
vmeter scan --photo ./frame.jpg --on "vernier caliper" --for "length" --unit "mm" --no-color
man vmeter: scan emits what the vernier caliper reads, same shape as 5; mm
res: 14.2; mm
